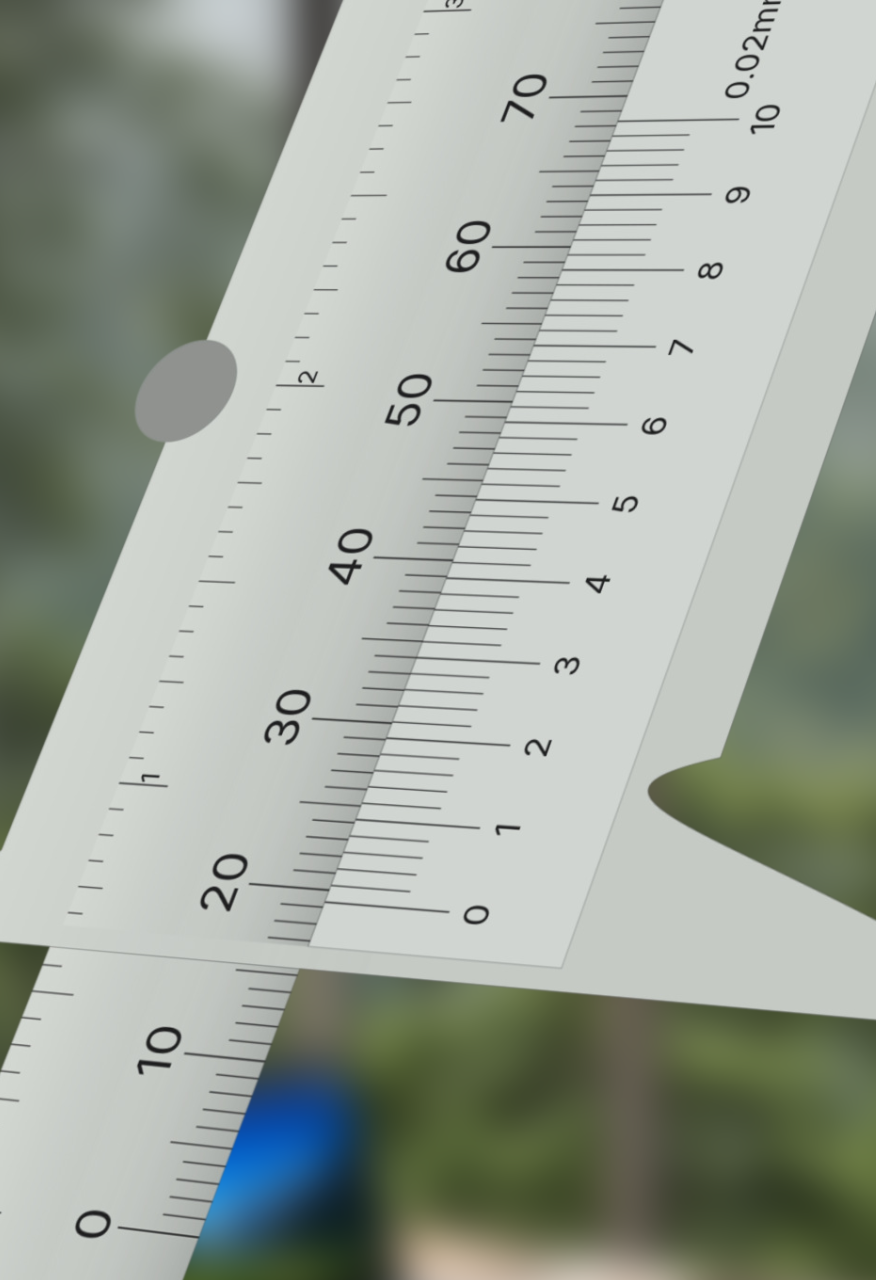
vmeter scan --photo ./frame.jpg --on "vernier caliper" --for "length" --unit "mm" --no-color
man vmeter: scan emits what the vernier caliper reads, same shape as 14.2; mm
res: 19.3; mm
